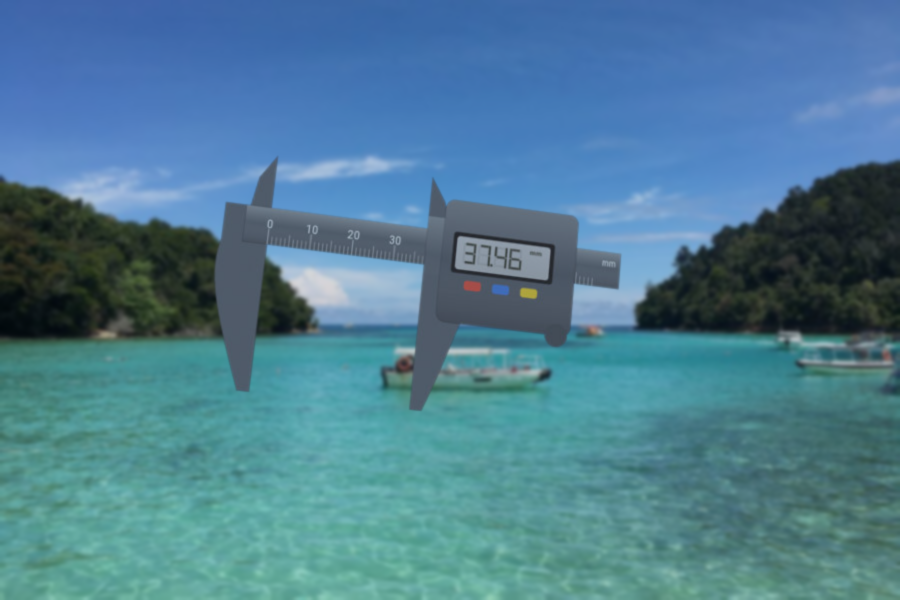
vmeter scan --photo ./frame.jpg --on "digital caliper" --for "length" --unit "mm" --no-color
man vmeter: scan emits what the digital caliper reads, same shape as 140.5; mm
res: 37.46; mm
